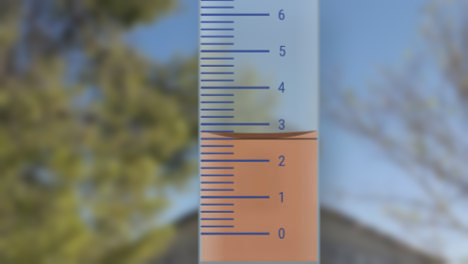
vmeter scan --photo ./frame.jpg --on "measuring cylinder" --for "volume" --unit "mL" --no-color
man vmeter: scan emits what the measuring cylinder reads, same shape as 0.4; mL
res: 2.6; mL
